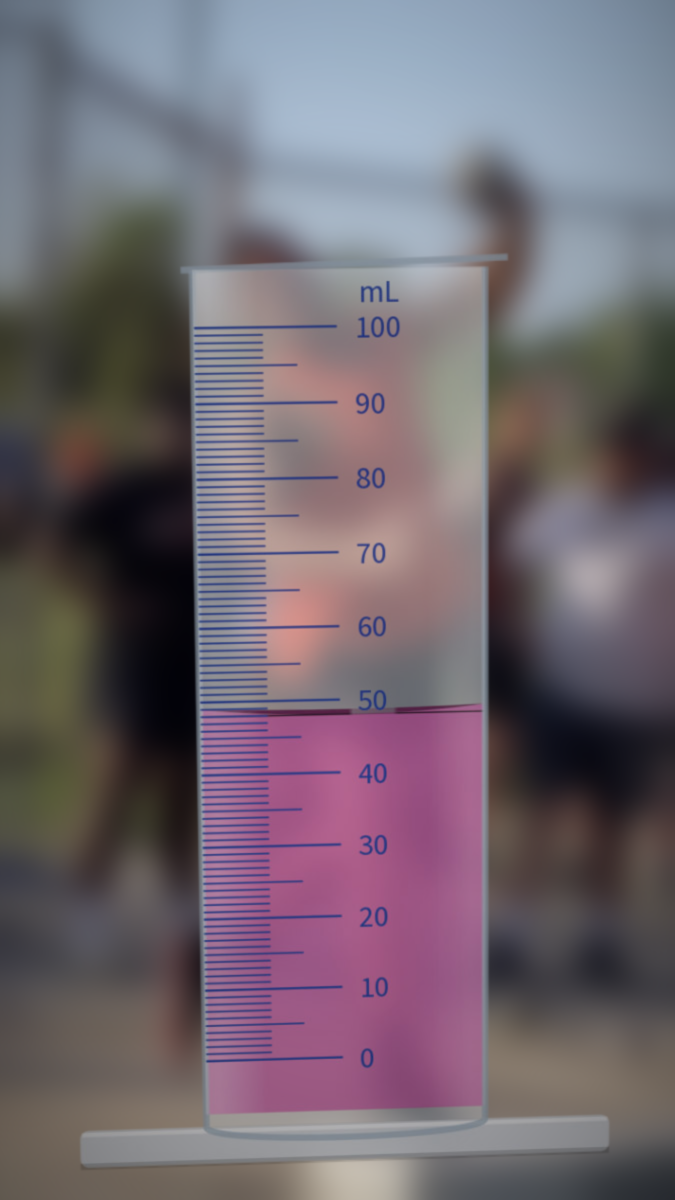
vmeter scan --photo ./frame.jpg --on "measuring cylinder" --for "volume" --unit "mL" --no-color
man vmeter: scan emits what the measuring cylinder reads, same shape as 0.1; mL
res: 48; mL
